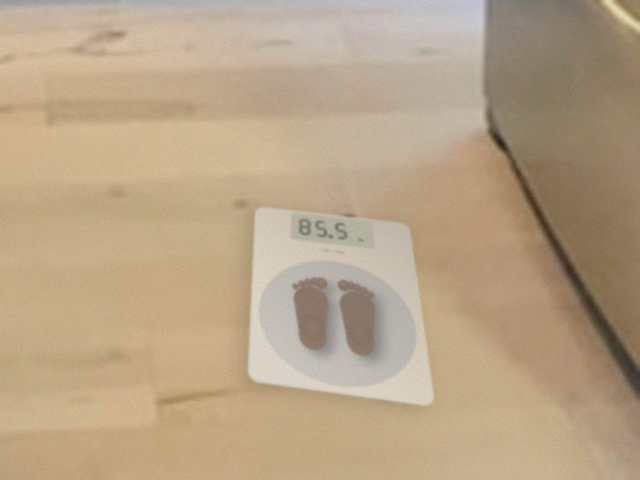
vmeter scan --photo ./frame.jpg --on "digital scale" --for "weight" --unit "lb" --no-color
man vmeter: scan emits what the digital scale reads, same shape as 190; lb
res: 85.5; lb
